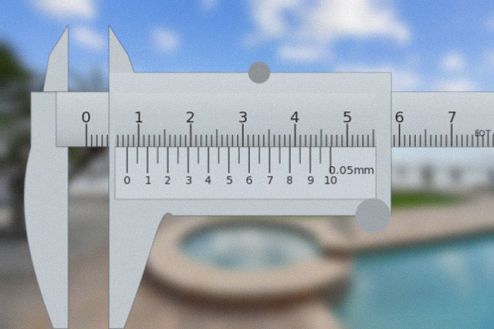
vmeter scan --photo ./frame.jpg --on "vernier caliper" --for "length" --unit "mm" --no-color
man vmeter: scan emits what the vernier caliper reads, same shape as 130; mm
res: 7.8; mm
